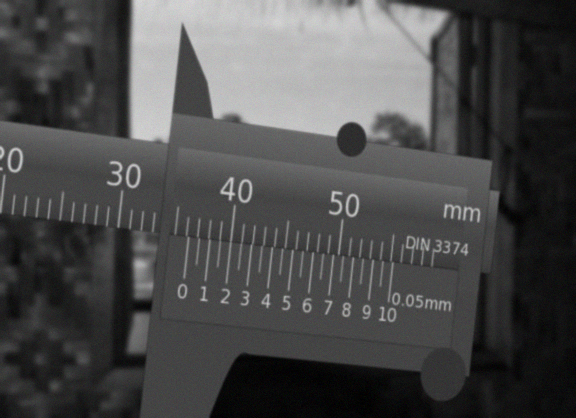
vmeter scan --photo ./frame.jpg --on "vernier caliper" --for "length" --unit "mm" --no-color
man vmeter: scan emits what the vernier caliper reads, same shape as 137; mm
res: 36.2; mm
